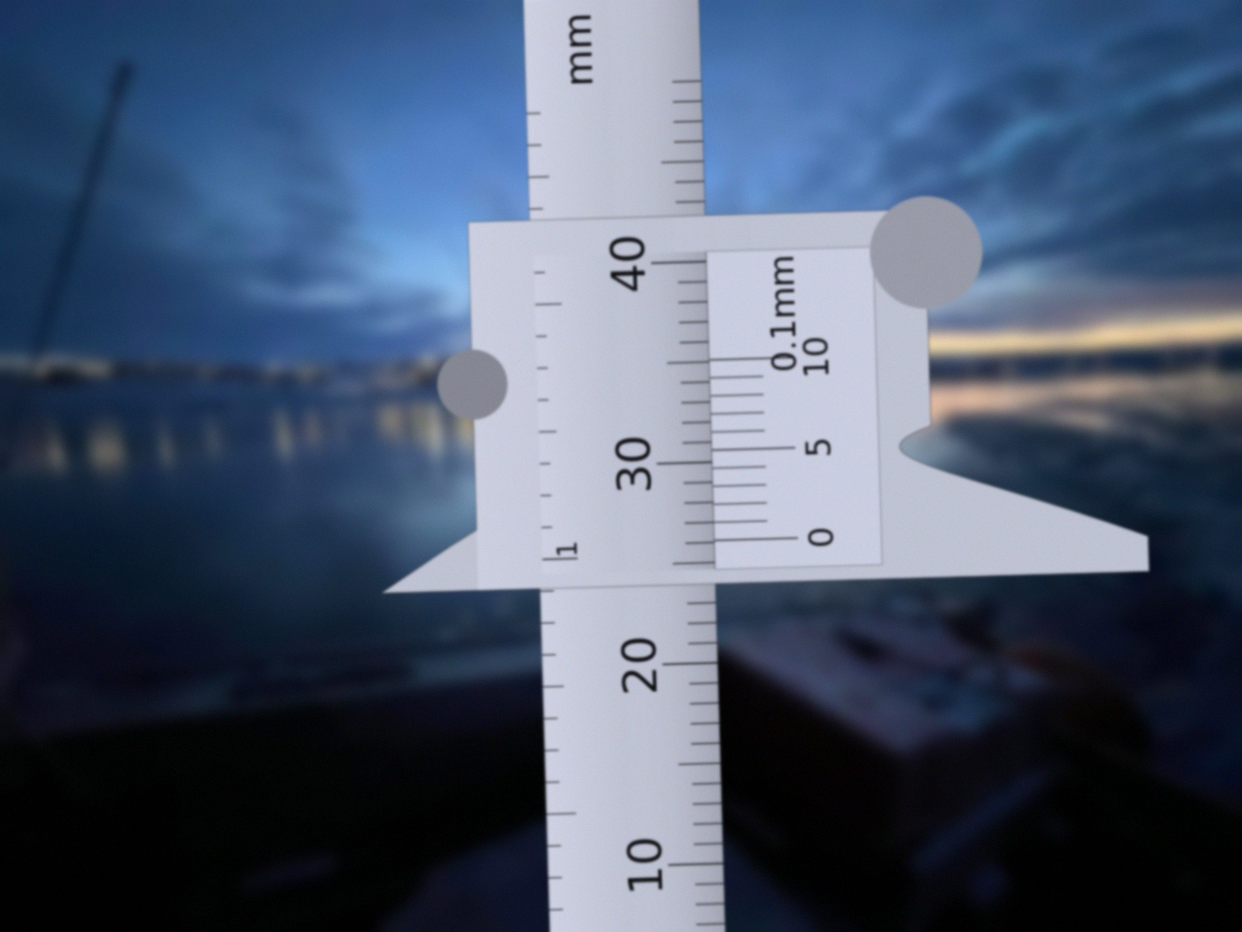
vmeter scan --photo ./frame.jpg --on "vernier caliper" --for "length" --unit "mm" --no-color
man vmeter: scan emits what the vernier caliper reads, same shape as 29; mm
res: 26.1; mm
